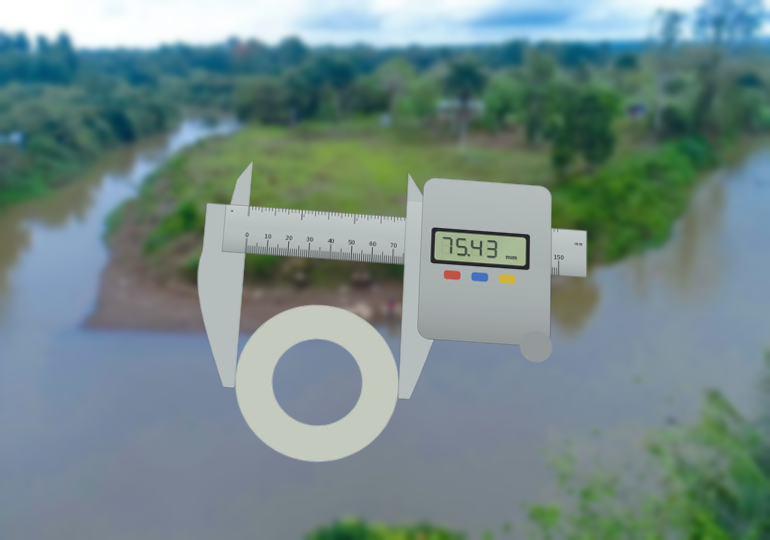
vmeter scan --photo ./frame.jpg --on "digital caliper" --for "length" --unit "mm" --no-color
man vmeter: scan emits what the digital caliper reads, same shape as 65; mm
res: 75.43; mm
